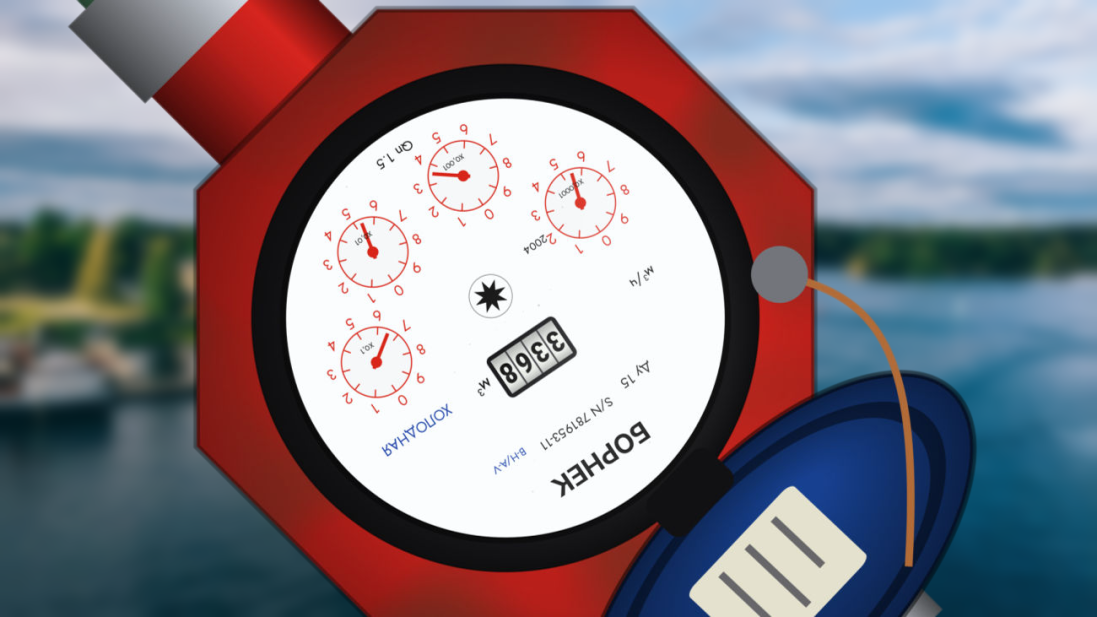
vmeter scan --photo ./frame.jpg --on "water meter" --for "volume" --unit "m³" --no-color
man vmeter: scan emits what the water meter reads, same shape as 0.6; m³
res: 3368.6535; m³
